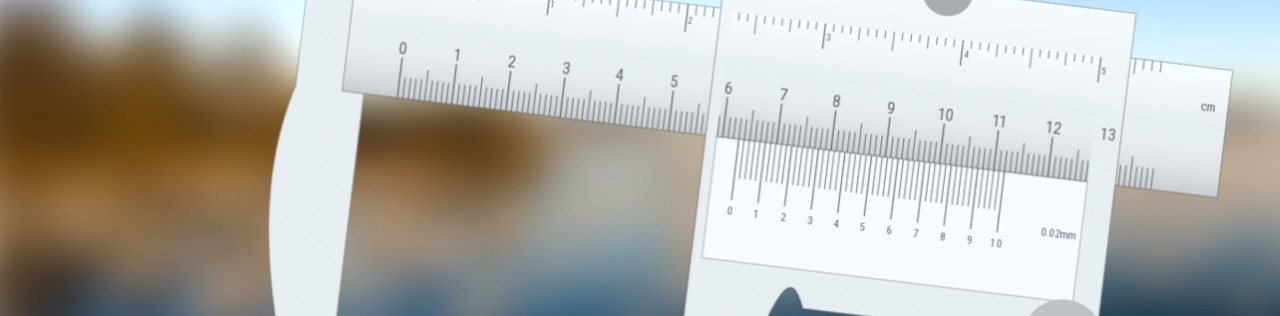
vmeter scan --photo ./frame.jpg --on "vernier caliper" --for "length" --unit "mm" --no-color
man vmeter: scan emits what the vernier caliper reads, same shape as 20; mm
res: 63.0; mm
